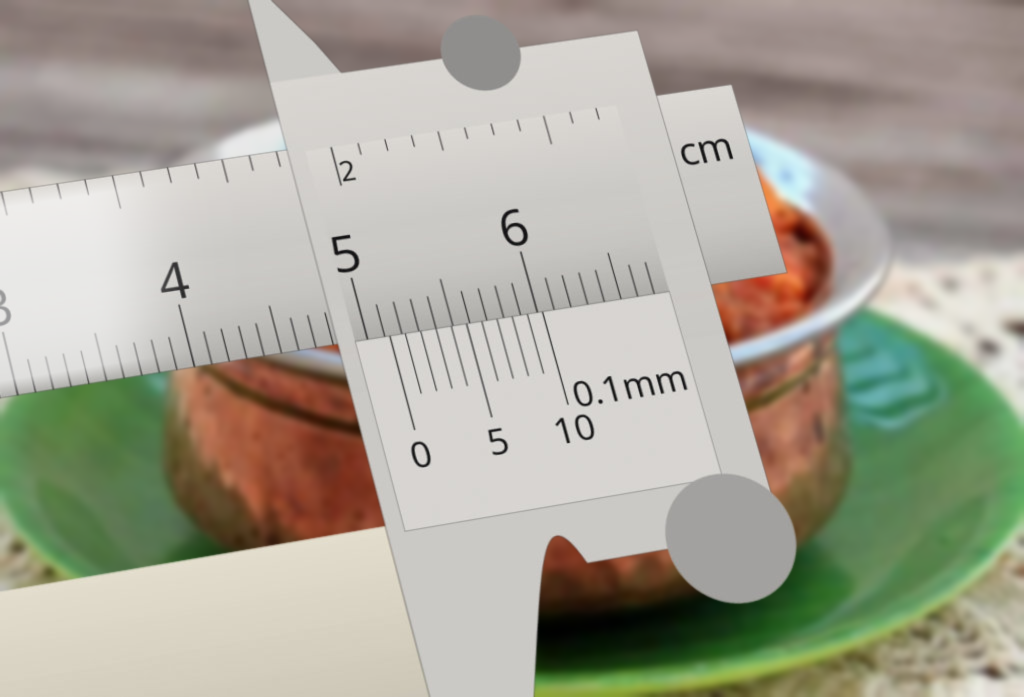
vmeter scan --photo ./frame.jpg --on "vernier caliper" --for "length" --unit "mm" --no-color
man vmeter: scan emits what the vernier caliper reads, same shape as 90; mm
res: 51.3; mm
